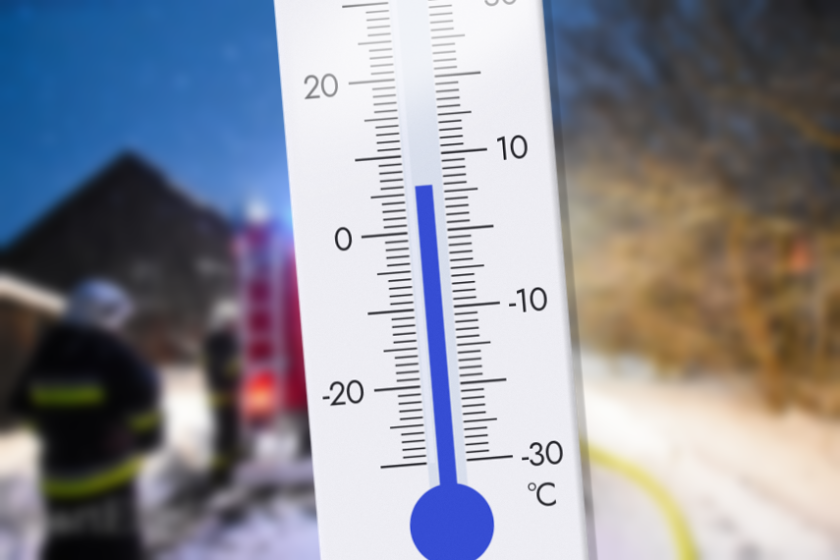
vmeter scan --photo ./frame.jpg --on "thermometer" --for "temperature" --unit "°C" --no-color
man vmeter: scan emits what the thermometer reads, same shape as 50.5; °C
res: 6; °C
